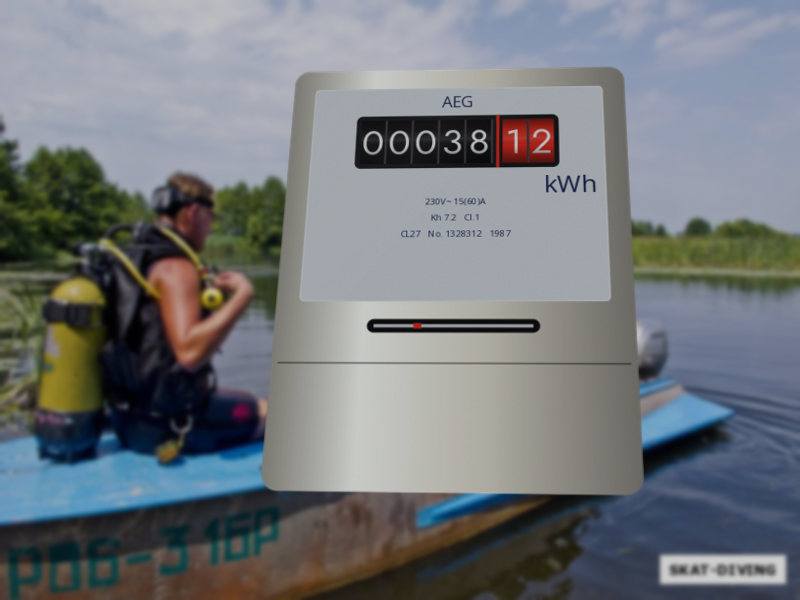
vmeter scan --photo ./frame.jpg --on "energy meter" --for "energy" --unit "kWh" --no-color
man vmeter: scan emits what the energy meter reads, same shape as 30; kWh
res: 38.12; kWh
